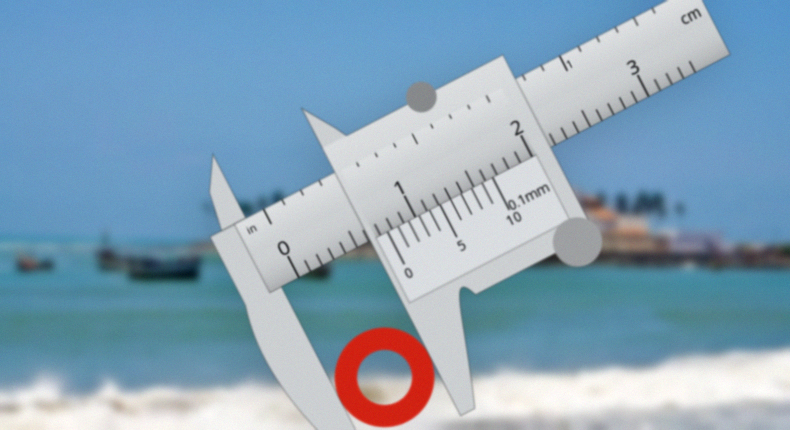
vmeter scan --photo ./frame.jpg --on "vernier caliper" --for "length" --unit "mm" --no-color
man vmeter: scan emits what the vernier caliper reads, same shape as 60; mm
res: 7.6; mm
